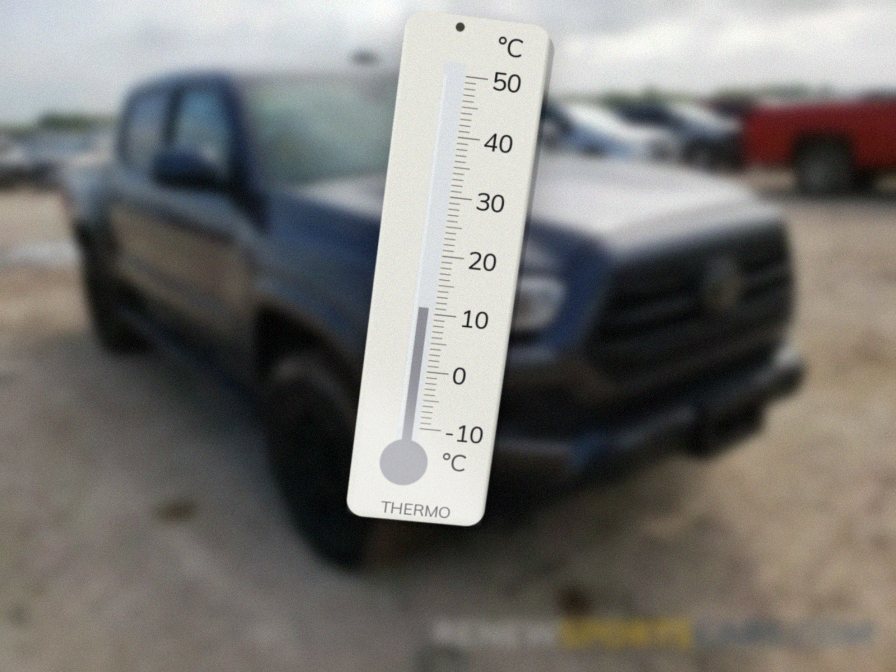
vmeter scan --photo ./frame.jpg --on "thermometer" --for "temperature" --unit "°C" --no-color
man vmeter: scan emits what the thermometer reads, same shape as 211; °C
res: 11; °C
